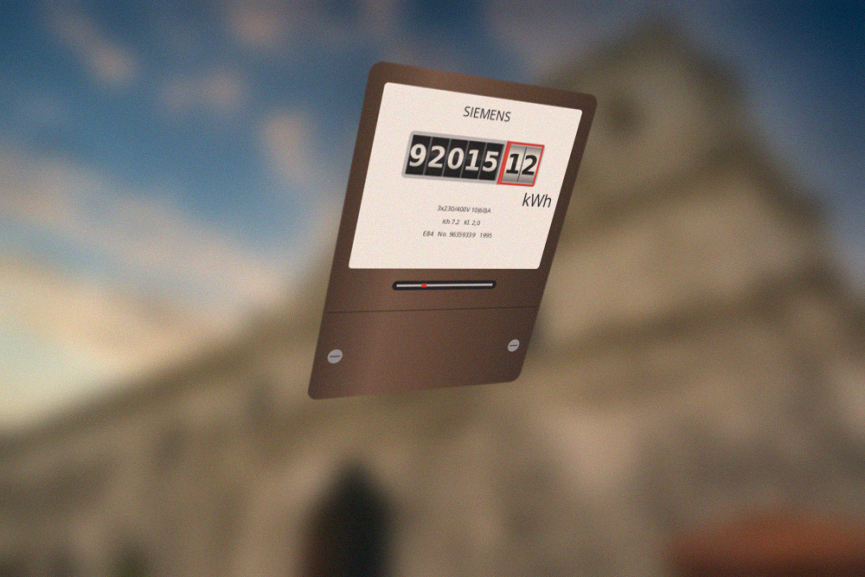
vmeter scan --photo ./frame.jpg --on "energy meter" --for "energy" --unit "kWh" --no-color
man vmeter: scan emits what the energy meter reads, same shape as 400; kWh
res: 92015.12; kWh
